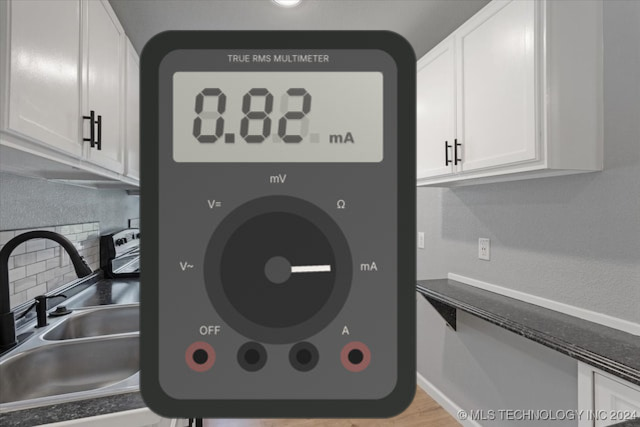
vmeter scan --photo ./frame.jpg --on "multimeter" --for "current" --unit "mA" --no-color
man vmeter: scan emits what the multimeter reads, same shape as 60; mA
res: 0.82; mA
